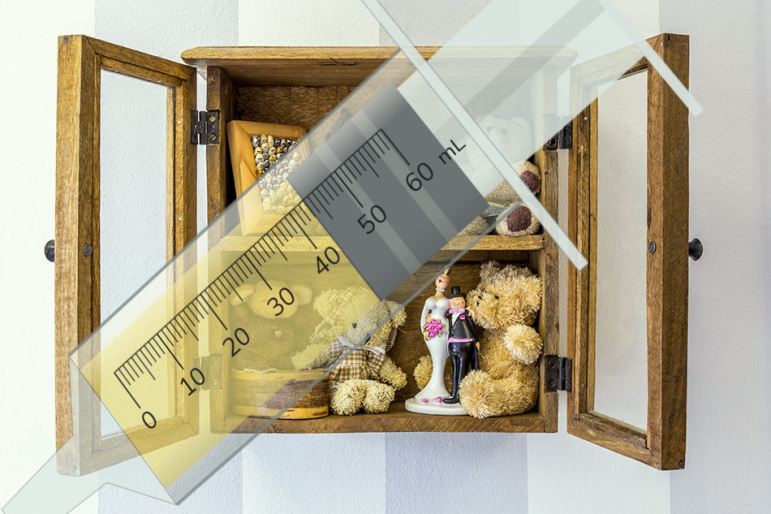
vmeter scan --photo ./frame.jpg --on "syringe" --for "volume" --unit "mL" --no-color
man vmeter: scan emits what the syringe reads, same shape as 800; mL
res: 43; mL
